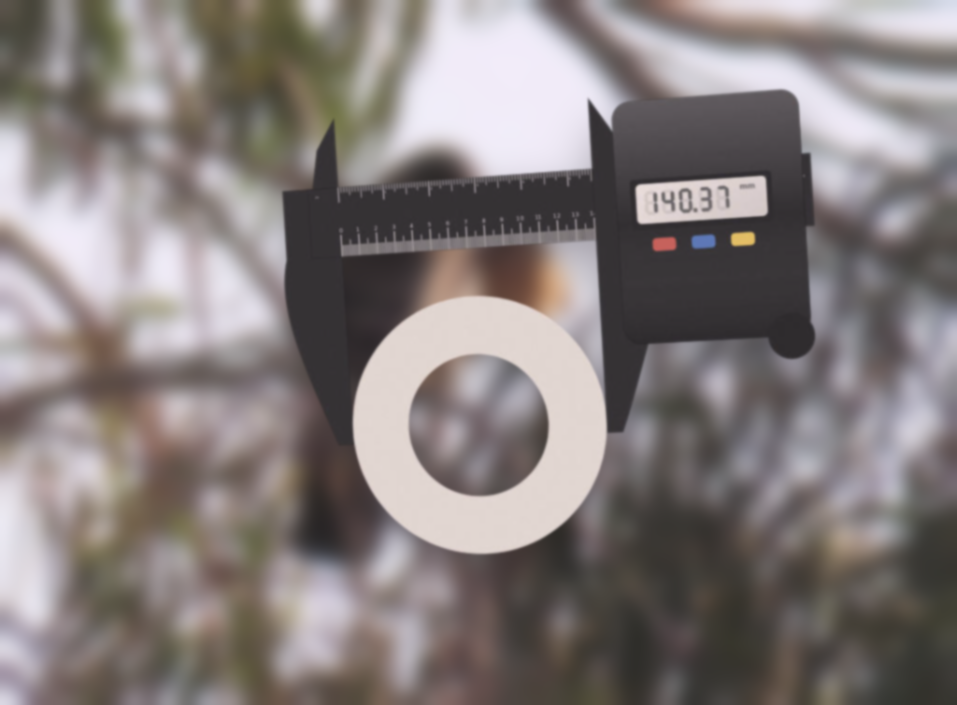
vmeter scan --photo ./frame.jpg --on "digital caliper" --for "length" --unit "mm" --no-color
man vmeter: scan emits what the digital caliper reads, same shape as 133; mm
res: 140.37; mm
